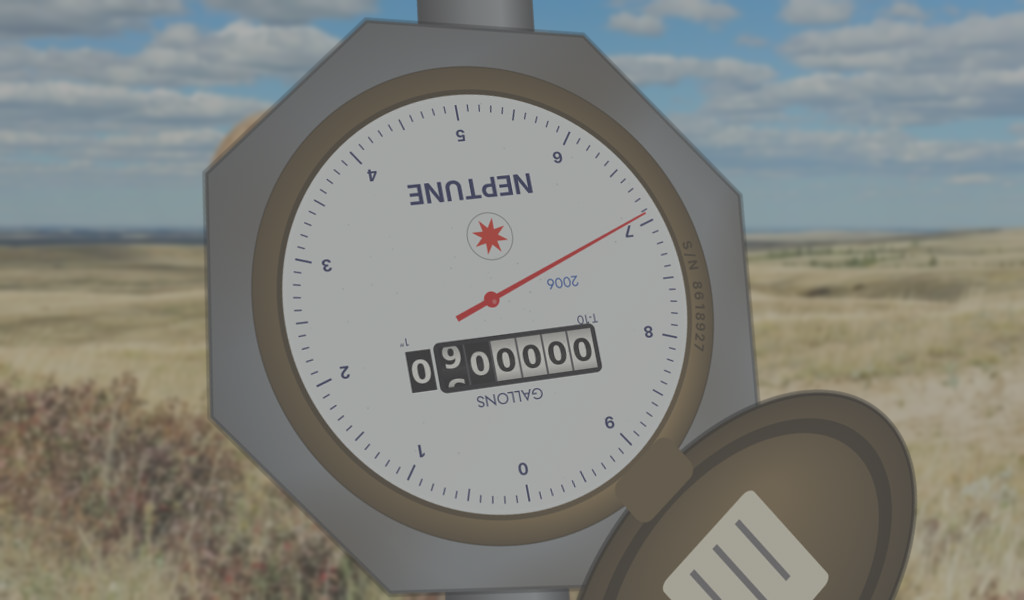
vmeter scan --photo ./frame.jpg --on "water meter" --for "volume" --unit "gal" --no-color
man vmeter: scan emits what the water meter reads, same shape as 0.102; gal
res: 56.9; gal
